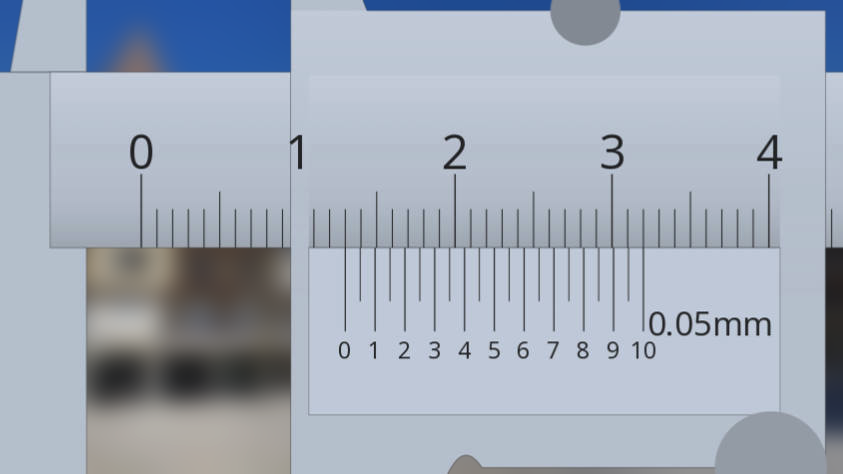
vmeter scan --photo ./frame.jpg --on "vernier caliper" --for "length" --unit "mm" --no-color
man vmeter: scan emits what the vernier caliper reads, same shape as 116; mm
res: 13.0; mm
